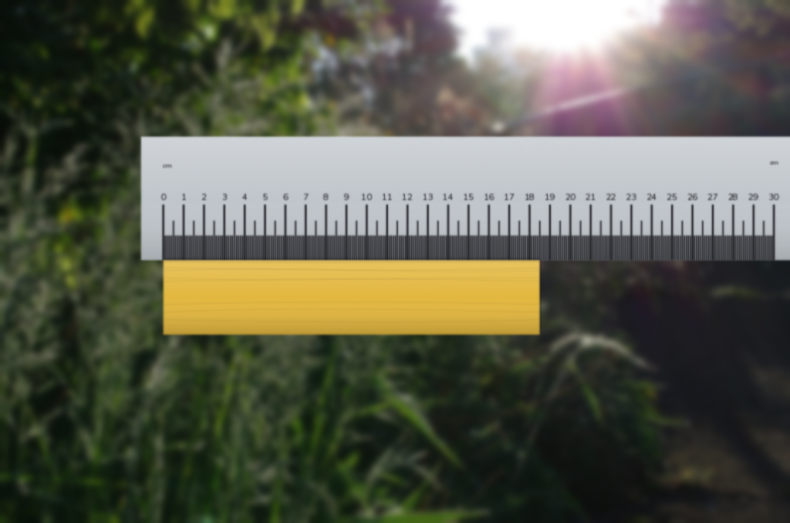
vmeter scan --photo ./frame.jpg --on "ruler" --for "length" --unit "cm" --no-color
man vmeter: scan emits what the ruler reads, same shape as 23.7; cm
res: 18.5; cm
